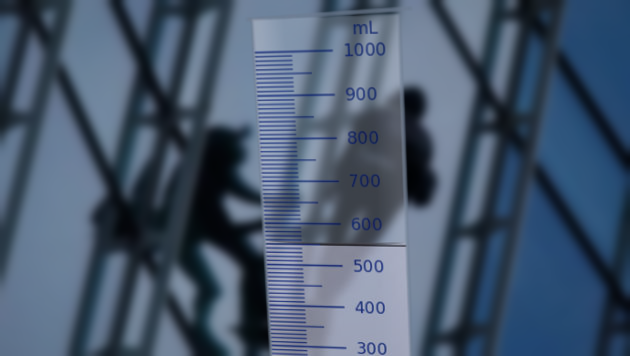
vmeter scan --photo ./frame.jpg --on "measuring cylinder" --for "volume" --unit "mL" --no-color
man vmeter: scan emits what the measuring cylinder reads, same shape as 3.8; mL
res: 550; mL
